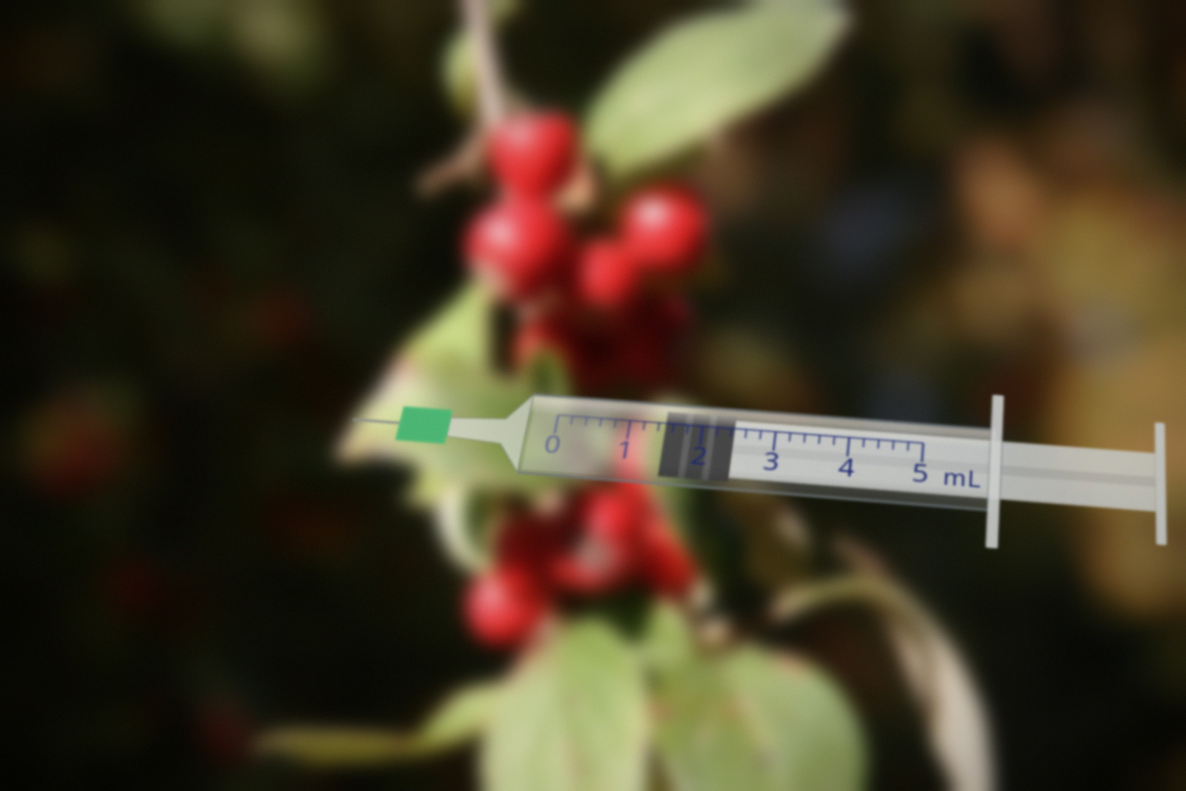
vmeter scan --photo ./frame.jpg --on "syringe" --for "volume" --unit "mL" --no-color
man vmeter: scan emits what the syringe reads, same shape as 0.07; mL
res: 1.5; mL
